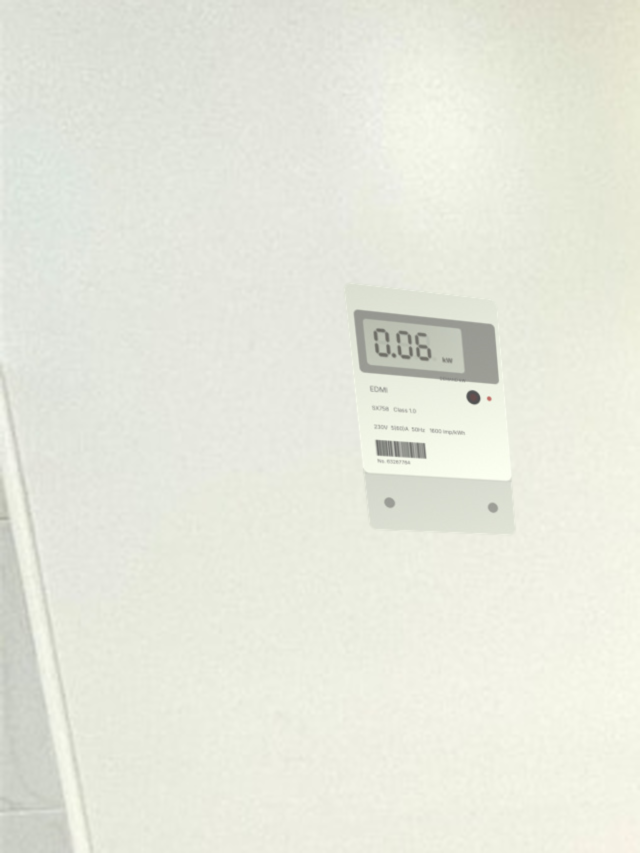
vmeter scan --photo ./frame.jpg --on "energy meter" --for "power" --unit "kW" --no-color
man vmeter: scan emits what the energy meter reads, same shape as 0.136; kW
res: 0.06; kW
